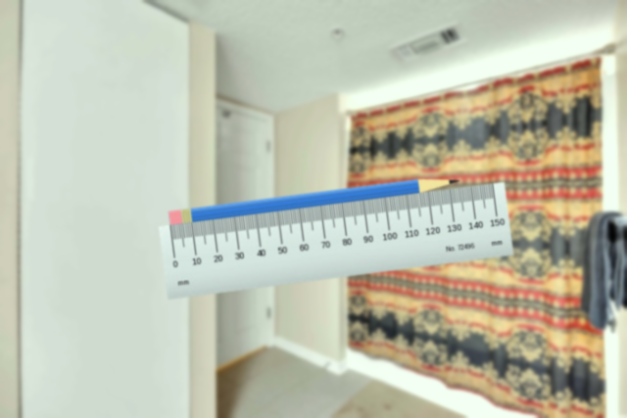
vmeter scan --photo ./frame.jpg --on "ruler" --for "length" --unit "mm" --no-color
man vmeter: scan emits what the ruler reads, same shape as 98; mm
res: 135; mm
